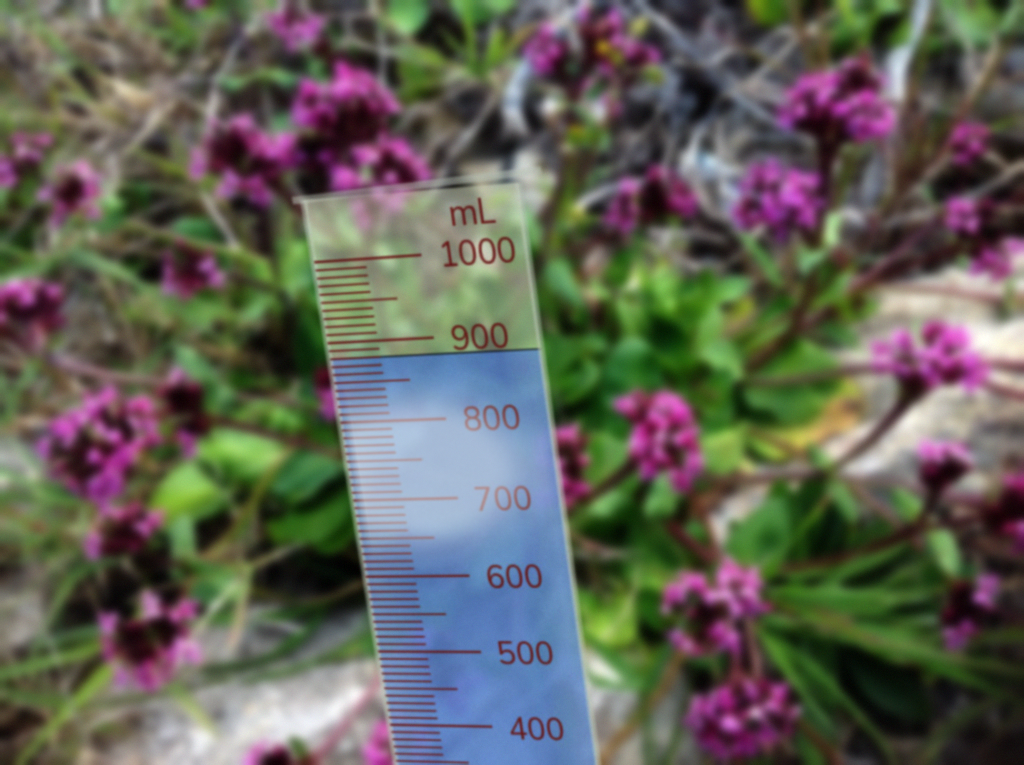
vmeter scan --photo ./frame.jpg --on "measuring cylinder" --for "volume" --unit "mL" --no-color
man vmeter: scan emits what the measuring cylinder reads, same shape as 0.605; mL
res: 880; mL
